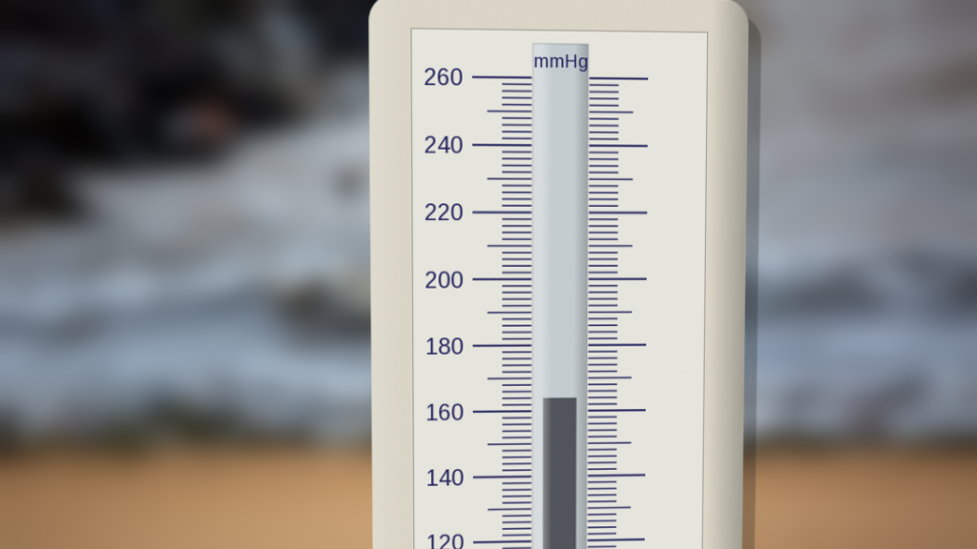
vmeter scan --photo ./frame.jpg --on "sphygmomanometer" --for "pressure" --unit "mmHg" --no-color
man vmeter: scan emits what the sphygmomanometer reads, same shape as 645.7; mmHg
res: 164; mmHg
